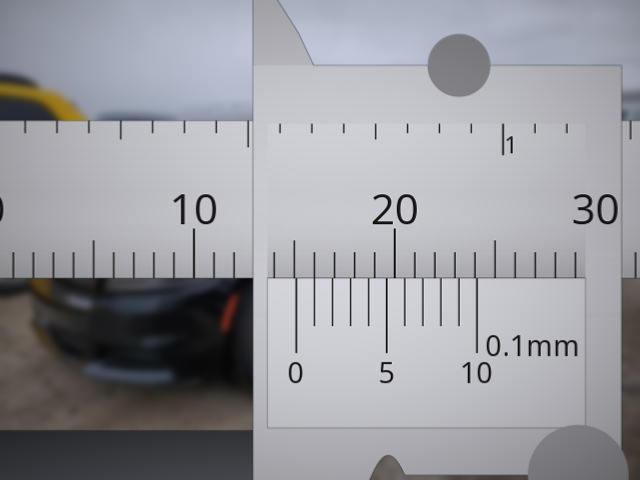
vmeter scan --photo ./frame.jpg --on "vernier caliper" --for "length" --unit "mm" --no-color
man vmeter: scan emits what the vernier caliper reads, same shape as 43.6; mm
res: 15.1; mm
